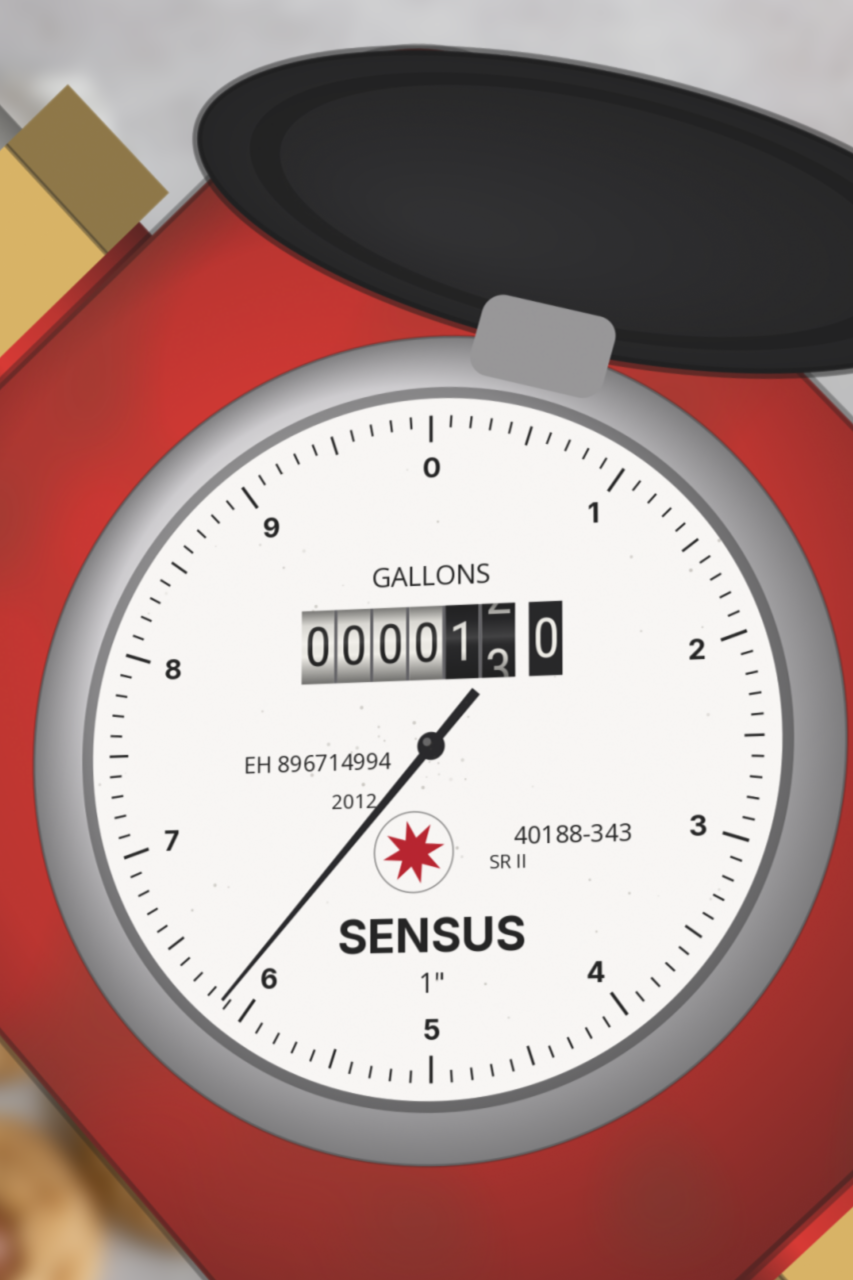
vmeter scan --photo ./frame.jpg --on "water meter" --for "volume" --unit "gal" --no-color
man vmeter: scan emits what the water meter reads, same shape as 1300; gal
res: 126.1; gal
